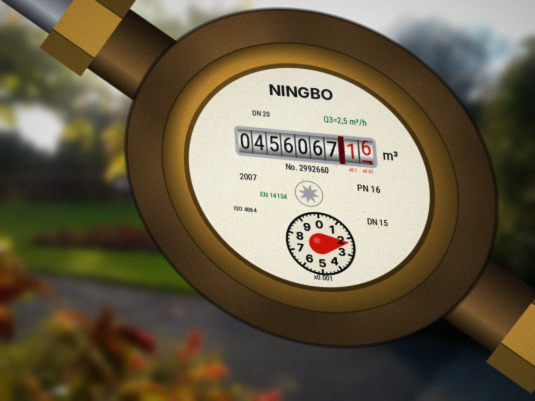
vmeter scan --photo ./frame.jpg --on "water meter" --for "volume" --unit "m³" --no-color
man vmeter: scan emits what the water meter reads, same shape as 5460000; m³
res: 456067.162; m³
